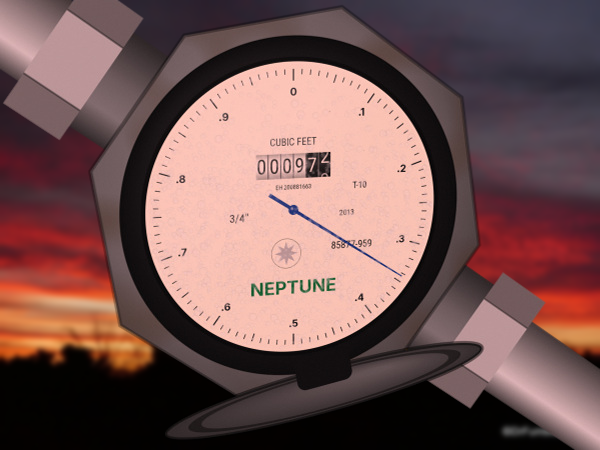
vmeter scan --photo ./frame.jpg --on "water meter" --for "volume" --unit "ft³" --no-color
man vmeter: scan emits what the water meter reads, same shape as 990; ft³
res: 972.34; ft³
